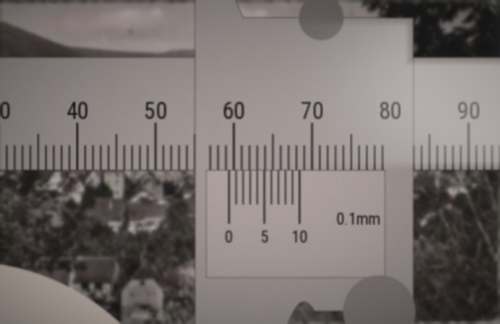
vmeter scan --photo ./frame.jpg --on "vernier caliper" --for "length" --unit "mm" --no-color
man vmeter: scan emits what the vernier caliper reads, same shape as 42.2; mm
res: 59.4; mm
